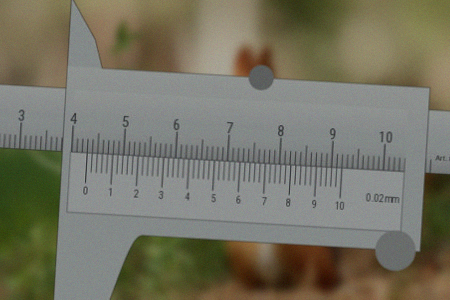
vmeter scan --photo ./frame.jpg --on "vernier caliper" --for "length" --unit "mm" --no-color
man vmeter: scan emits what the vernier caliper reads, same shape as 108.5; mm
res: 43.0; mm
